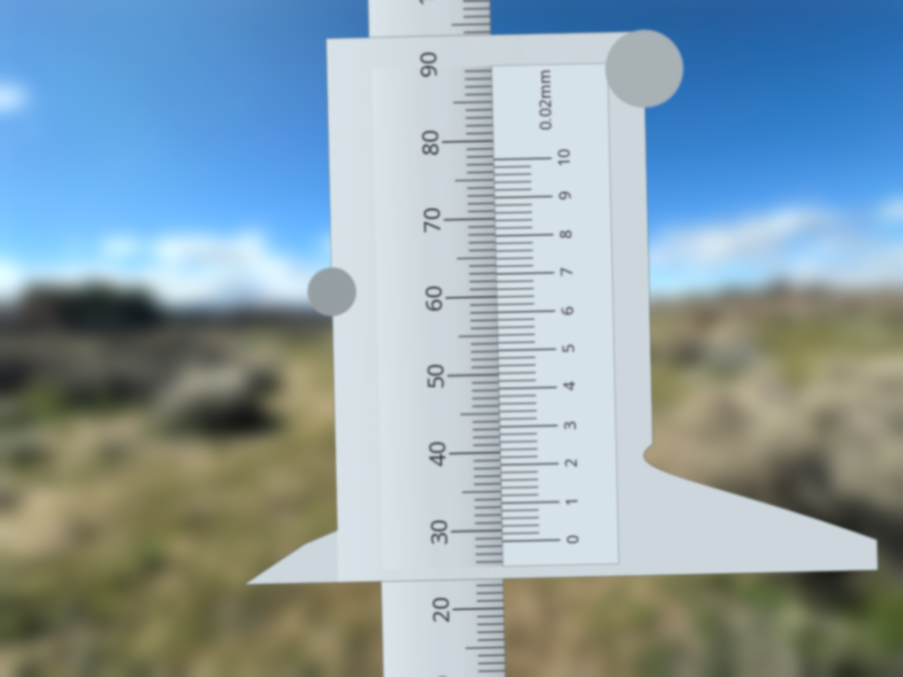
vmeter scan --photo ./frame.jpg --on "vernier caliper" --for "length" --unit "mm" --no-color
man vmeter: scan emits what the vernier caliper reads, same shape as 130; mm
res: 28.6; mm
